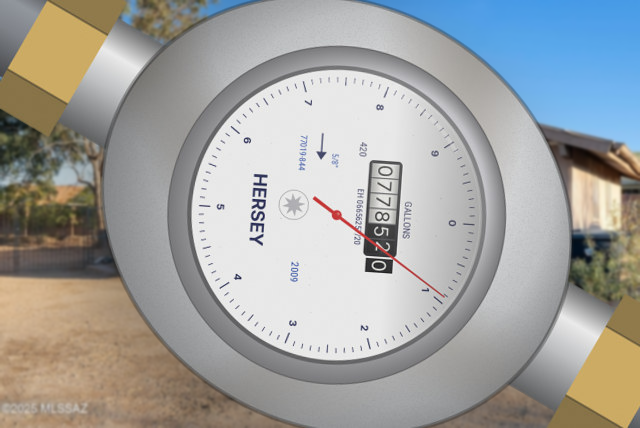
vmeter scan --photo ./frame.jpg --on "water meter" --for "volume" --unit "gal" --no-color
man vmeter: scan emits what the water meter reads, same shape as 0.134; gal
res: 778520.9; gal
